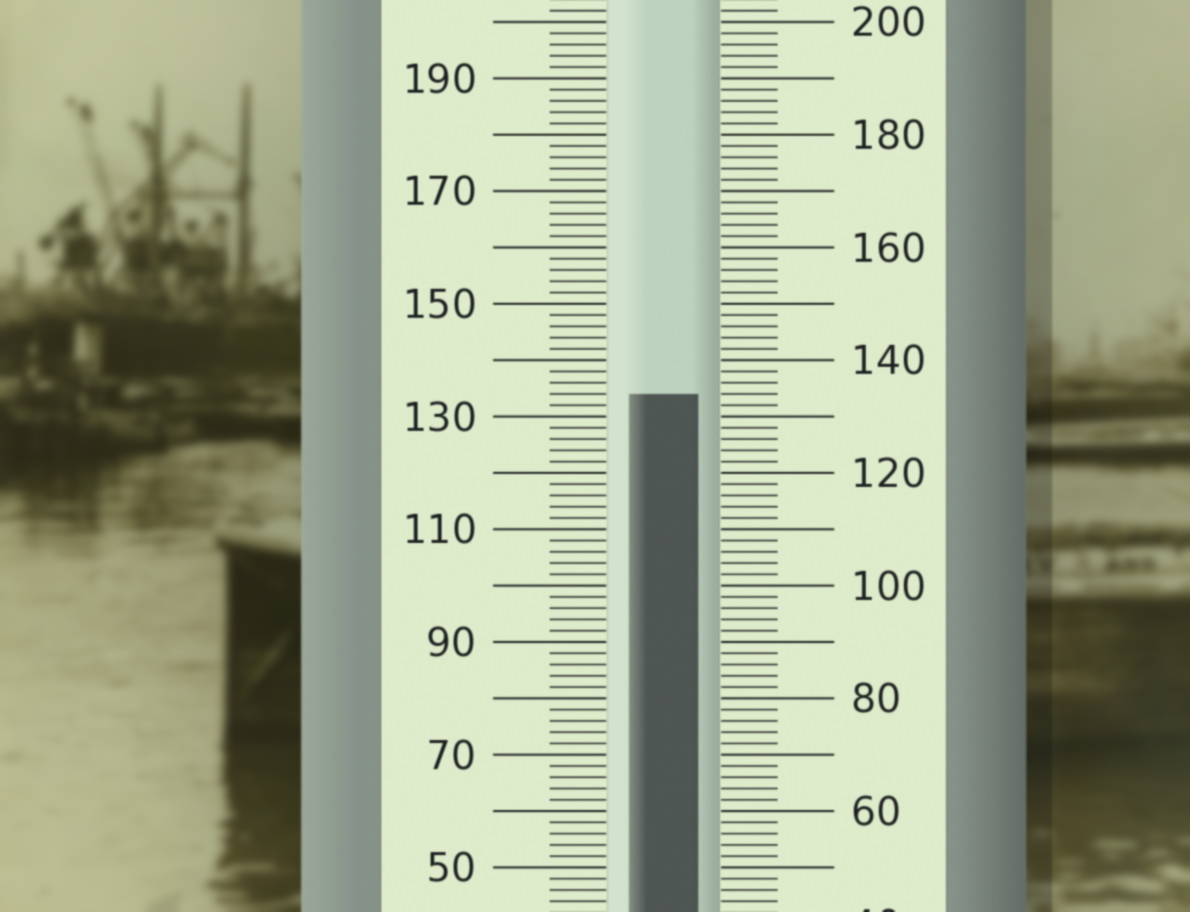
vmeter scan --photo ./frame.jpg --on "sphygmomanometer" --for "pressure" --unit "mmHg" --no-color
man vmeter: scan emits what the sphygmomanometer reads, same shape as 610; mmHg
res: 134; mmHg
